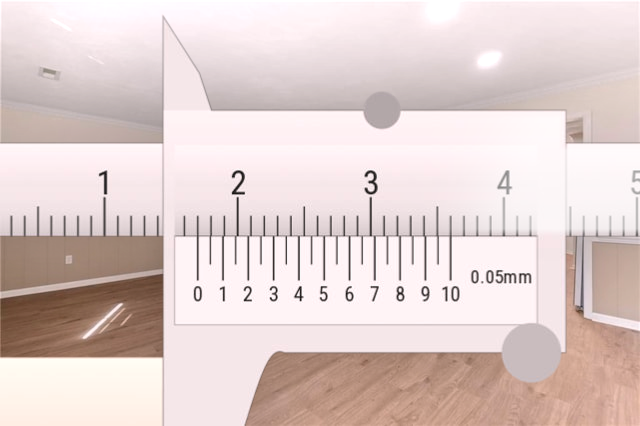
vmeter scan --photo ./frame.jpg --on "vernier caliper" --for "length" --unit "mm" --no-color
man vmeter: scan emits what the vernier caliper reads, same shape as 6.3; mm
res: 17.0; mm
